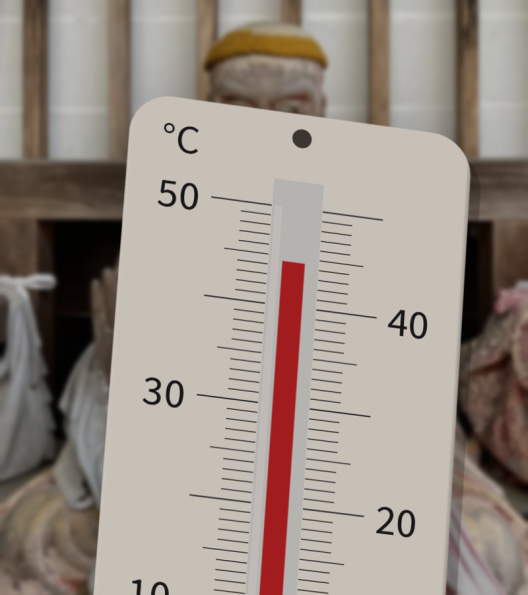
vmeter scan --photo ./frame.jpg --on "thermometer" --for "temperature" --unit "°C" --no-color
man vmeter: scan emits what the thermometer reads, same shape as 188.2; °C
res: 44.5; °C
